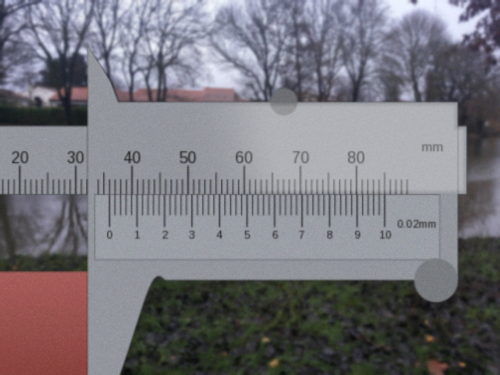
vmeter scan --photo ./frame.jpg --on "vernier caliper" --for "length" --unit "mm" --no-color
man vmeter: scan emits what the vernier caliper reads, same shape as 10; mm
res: 36.0; mm
